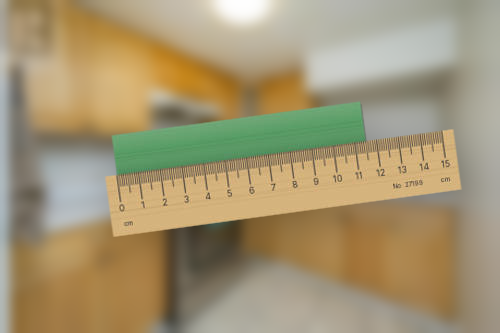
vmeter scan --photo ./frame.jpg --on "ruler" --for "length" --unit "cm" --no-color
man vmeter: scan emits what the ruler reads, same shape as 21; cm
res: 11.5; cm
